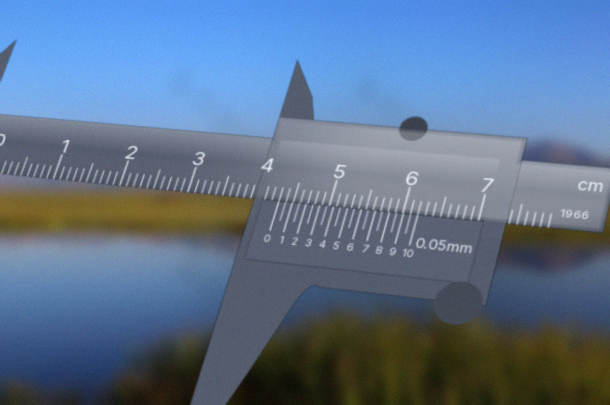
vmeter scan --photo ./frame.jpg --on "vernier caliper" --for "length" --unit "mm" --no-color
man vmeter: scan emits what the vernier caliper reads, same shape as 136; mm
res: 43.0; mm
